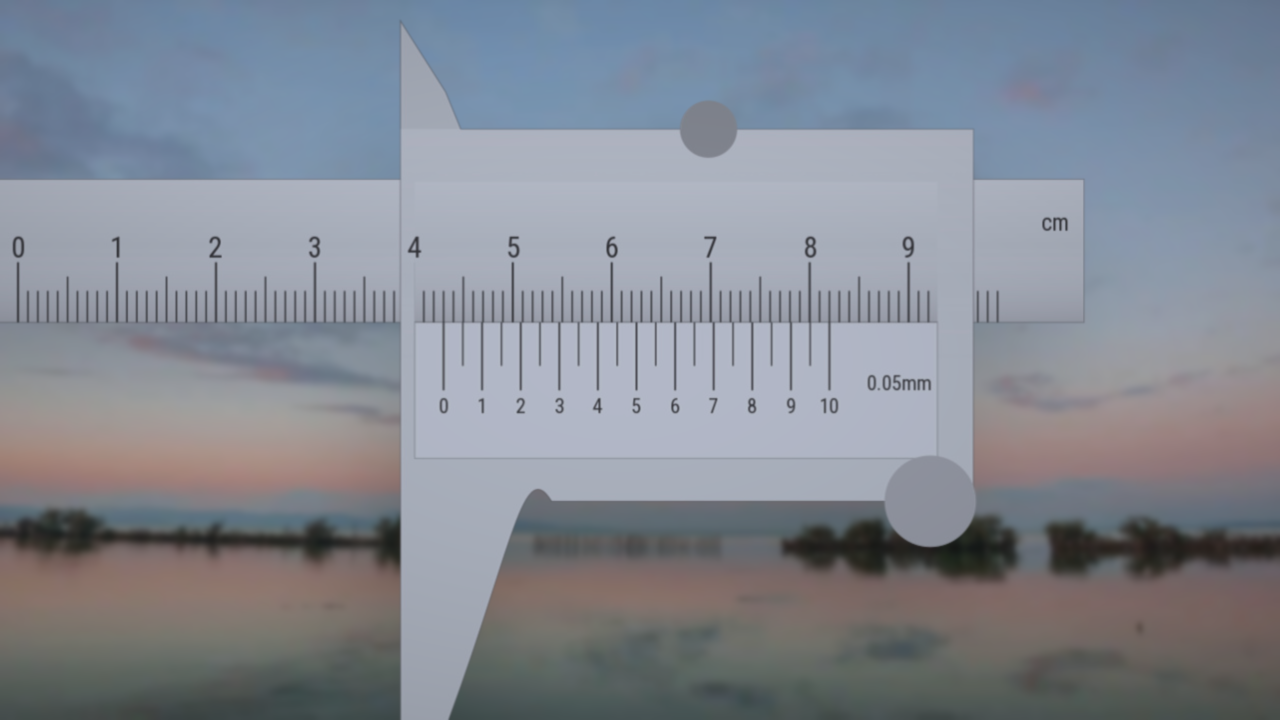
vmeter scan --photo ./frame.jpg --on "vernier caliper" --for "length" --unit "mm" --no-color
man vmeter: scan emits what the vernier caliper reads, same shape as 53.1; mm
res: 43.0; mm
